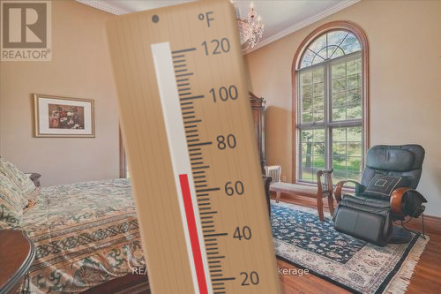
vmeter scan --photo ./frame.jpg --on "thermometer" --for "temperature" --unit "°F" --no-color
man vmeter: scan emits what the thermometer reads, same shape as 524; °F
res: 68; °F
